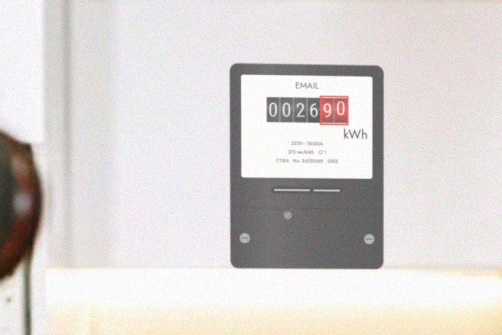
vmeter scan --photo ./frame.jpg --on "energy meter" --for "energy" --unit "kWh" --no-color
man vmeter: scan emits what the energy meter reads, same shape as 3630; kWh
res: 26.90; kWh
